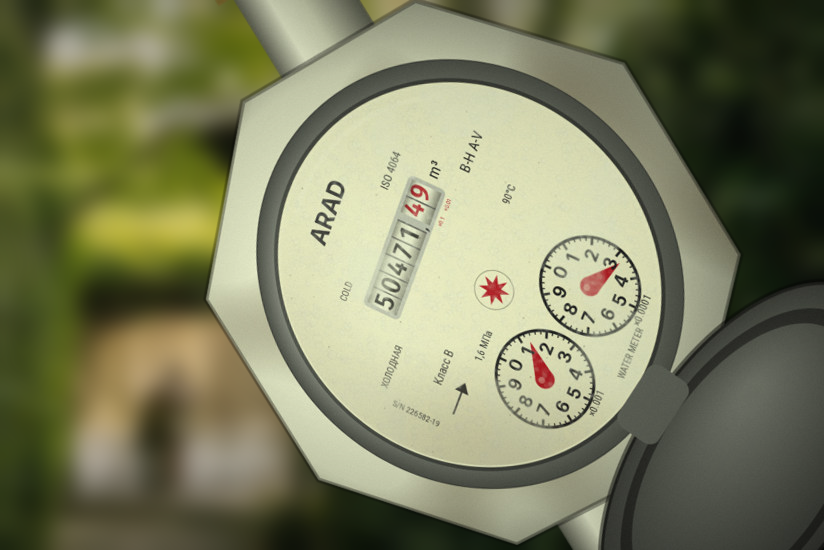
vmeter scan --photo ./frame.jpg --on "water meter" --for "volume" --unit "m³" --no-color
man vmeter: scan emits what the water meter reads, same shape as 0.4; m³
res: 50471.4913; m³
